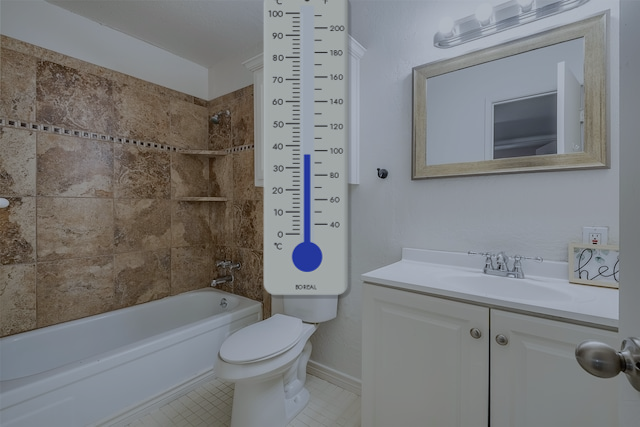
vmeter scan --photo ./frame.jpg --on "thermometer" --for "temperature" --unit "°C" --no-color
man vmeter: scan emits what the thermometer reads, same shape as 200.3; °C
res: 36; °C
